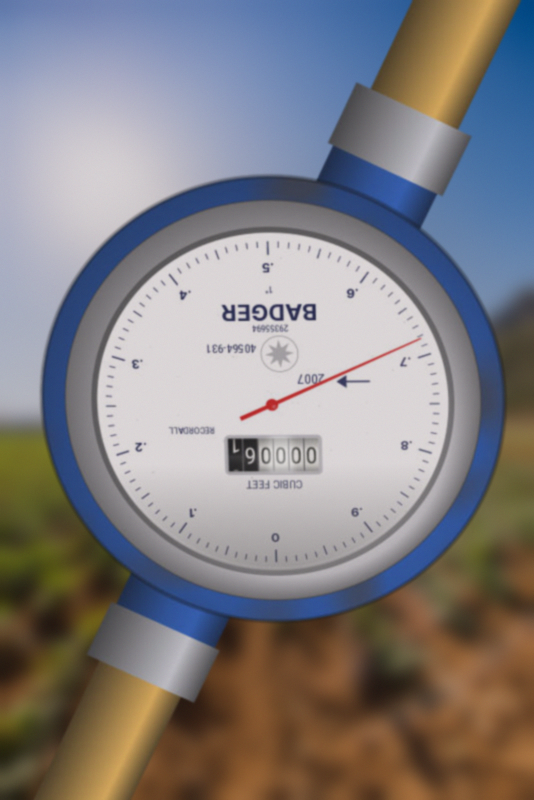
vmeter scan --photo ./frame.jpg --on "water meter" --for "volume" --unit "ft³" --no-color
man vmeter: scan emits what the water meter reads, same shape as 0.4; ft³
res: 60.68; ft³
